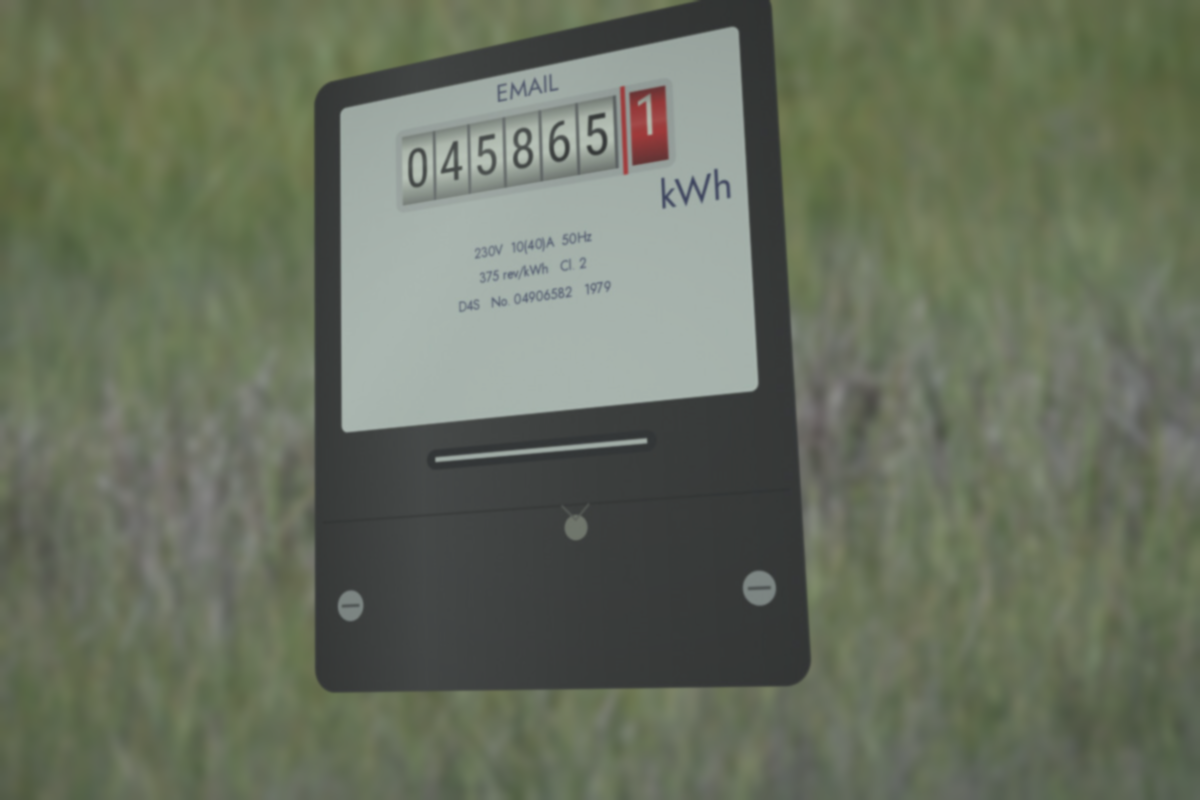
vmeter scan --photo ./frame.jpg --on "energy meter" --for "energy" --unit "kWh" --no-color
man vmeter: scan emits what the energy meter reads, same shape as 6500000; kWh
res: 45865.1; kWh
